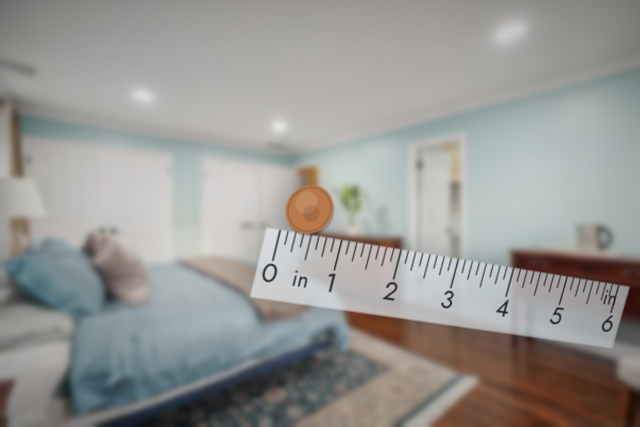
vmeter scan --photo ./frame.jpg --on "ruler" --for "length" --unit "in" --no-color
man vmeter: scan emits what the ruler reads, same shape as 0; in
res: 0.75; in
